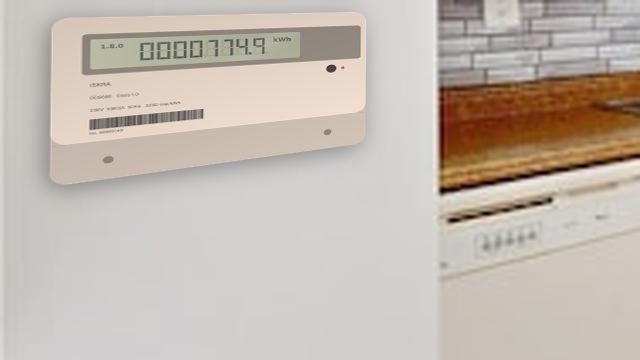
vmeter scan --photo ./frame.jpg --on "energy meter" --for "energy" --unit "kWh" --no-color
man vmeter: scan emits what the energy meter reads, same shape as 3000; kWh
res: 774.9; kWh
